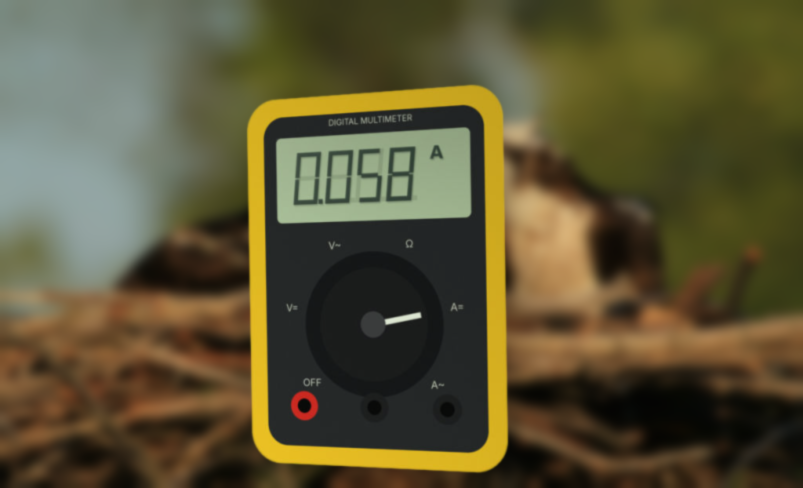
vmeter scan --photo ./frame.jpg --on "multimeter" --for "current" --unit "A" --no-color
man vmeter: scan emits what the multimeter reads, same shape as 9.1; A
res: 0.058; A
